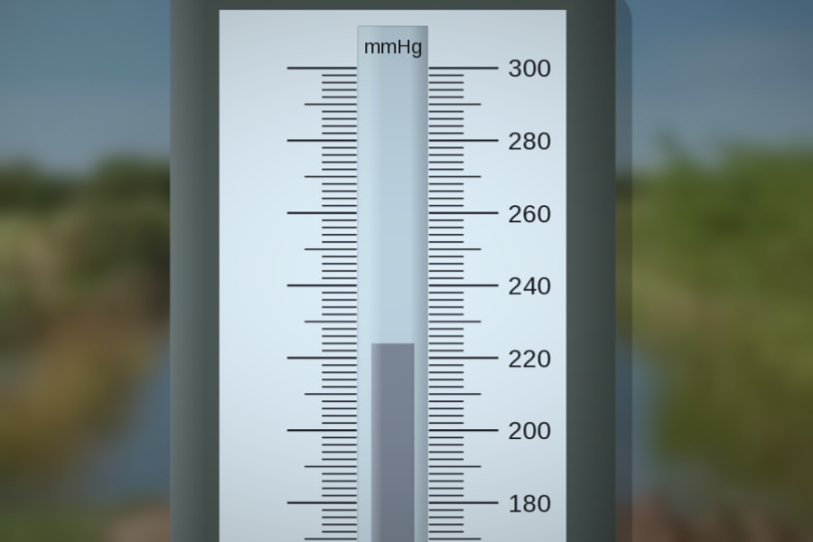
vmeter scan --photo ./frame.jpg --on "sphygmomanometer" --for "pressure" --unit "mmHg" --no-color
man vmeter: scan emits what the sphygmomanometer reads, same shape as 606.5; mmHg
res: 224; mmHg
